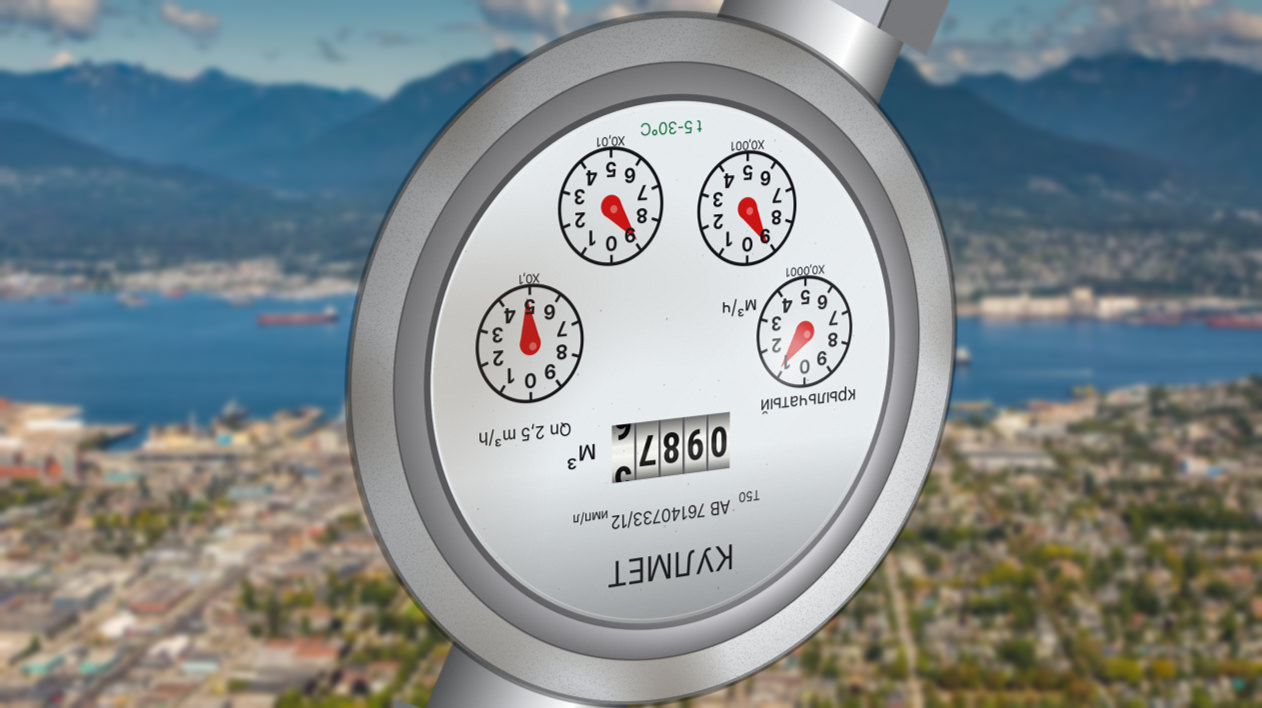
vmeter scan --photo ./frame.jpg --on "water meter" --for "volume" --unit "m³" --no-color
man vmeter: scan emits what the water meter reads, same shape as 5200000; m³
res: 9875.4891; m³
